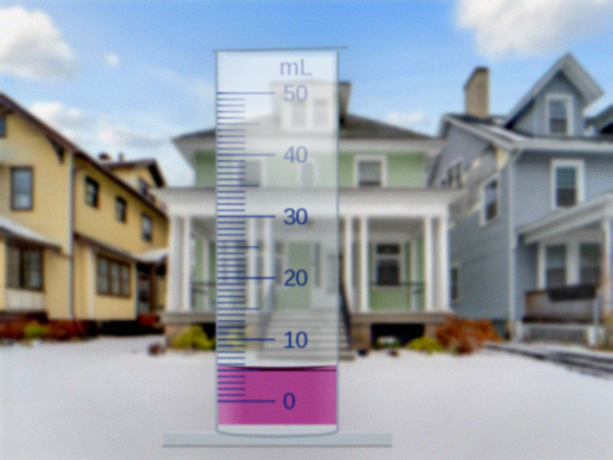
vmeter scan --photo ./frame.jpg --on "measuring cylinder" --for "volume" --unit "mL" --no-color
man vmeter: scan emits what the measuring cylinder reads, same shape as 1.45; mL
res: 5; mL
